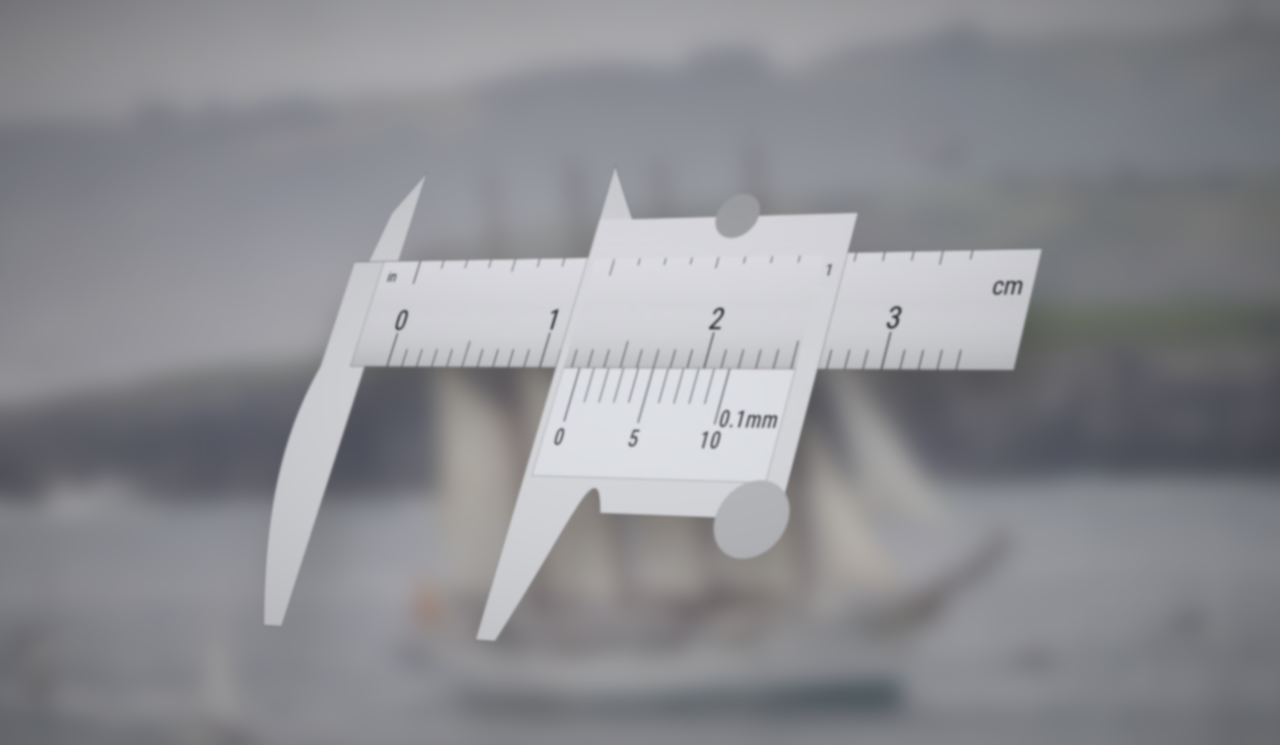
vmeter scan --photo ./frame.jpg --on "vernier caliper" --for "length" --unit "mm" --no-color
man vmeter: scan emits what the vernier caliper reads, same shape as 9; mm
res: 12.5; mm
